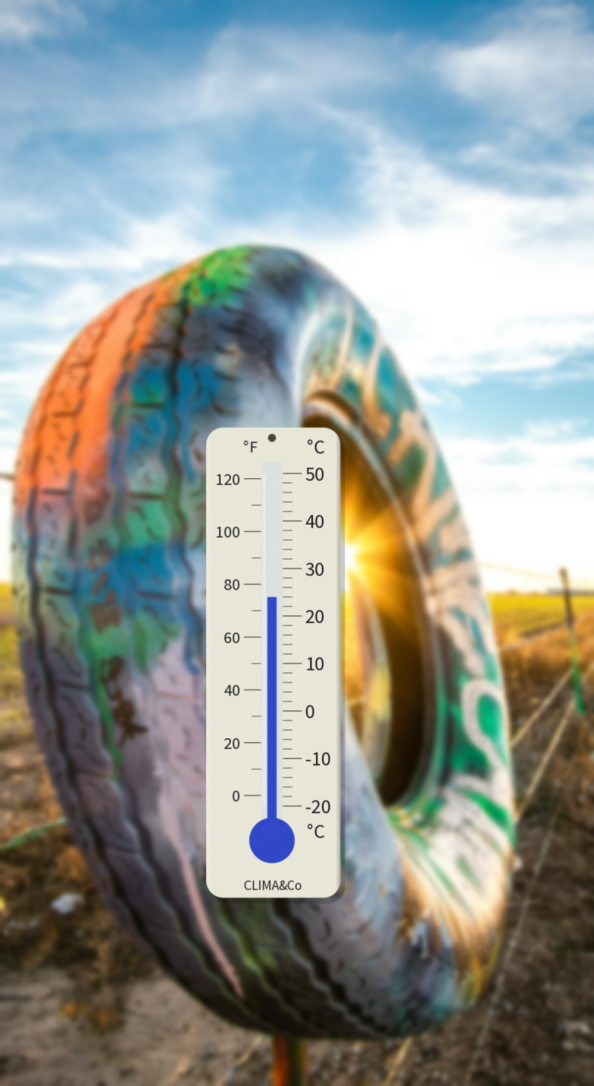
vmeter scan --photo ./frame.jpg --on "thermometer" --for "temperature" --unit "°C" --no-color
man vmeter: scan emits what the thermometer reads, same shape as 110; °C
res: 24; °C
